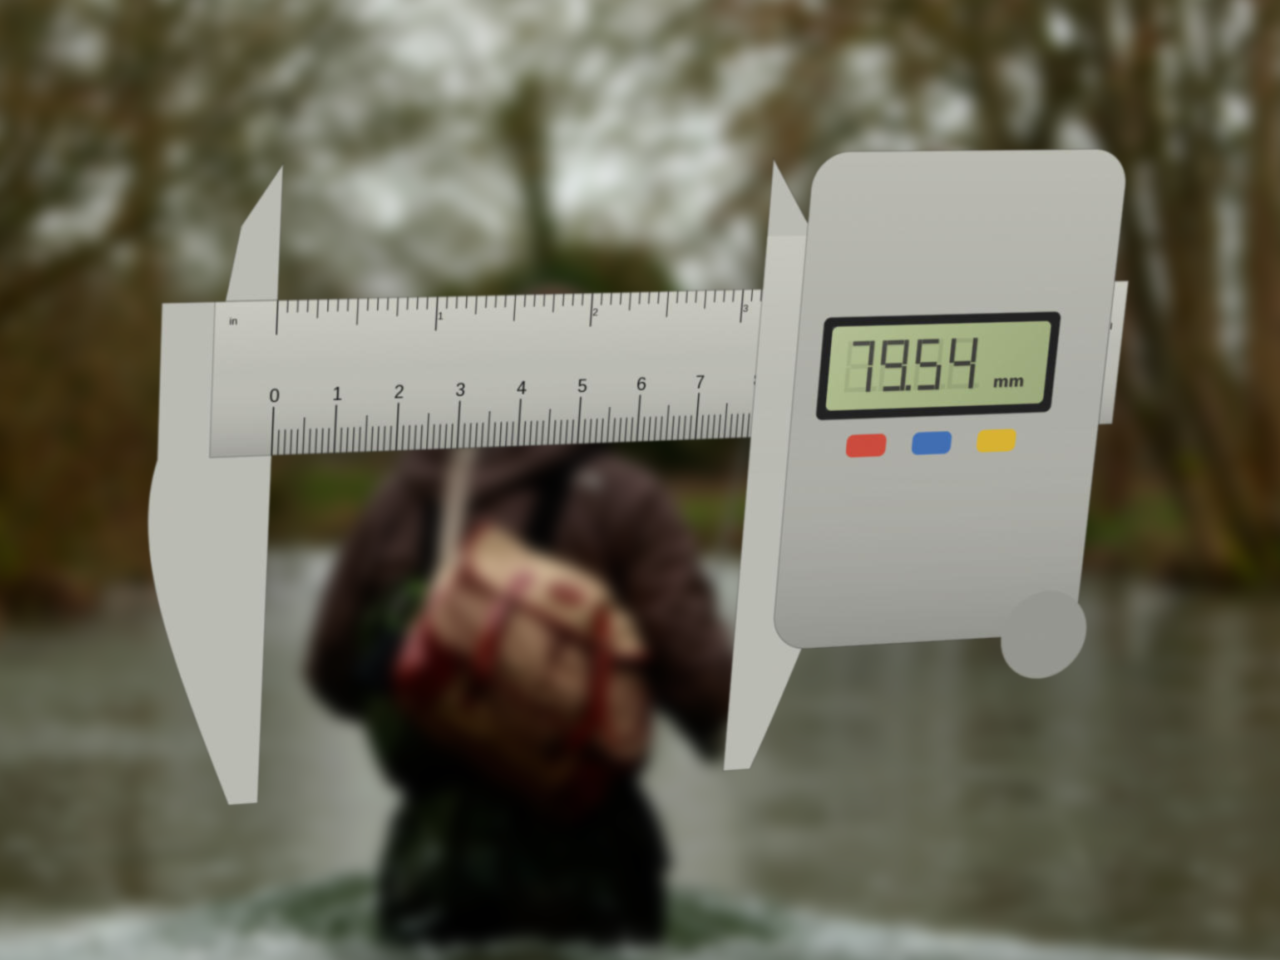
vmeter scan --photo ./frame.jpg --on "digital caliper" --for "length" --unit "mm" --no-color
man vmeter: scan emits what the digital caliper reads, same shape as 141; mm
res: 79.54; mm
